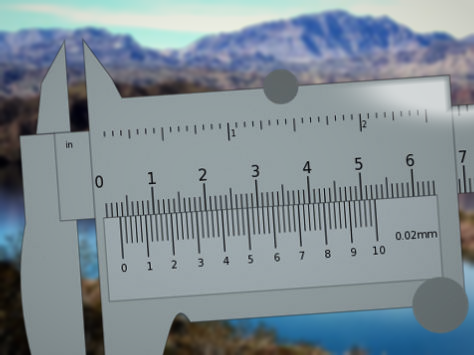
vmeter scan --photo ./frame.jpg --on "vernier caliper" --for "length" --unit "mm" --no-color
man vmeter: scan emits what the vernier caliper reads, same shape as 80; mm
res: 3.5; mm
